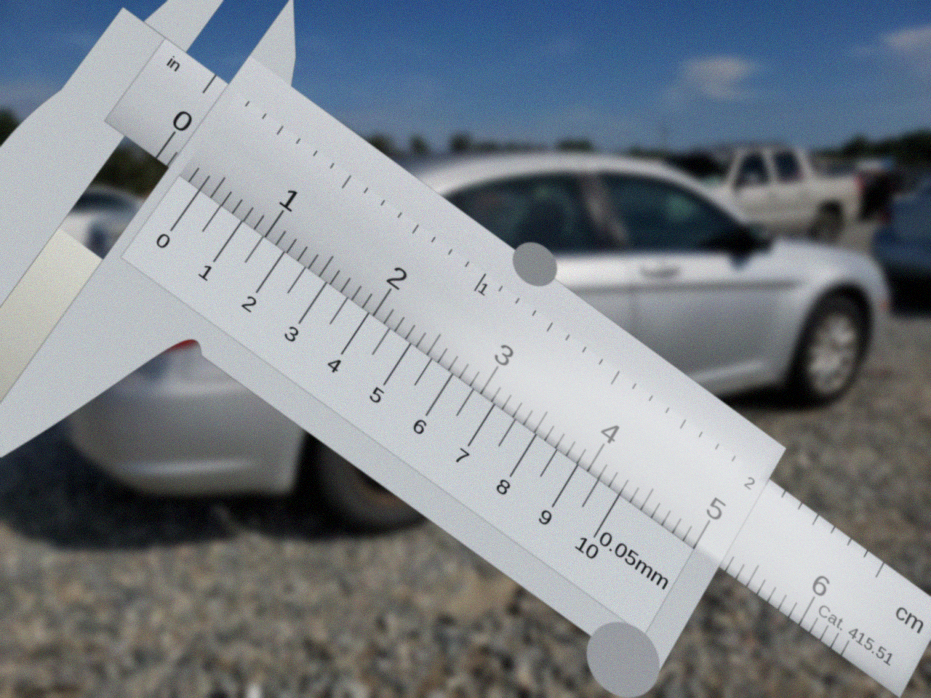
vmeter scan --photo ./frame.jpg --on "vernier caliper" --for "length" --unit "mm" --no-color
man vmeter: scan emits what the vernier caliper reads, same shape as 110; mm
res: 4.0; mm
